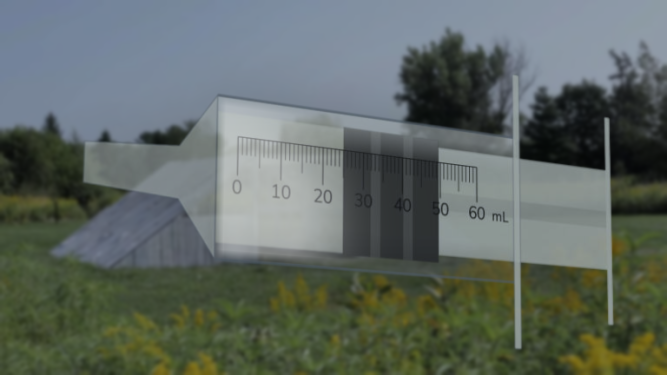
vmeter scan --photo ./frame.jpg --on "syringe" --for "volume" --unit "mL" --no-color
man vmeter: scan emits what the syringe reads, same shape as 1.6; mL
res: 25; mL
